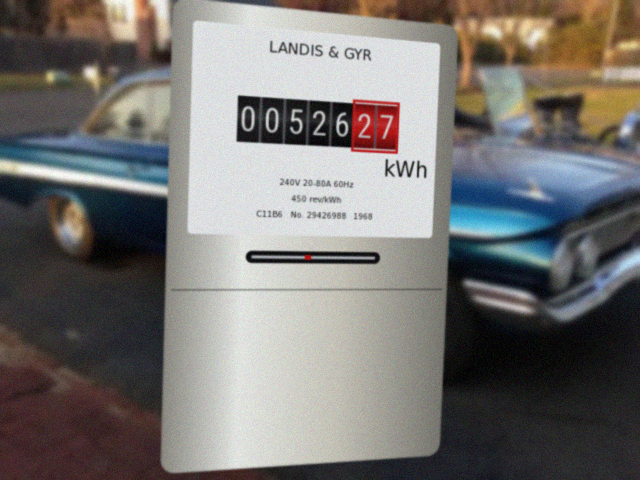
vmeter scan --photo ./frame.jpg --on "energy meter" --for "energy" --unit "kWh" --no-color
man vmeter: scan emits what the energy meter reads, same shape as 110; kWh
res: 526.27; kWh
